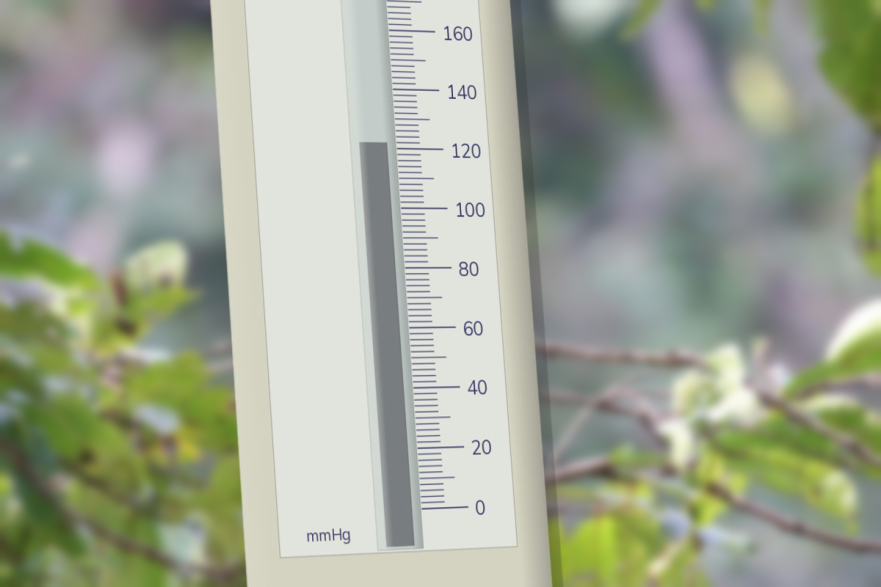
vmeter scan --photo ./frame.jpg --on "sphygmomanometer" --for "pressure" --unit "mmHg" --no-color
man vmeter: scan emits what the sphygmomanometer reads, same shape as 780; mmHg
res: 122; mmHg
